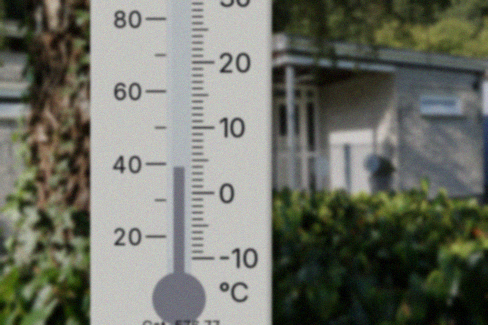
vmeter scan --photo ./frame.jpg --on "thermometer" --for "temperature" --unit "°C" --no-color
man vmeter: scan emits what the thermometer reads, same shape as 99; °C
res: 4; °C
